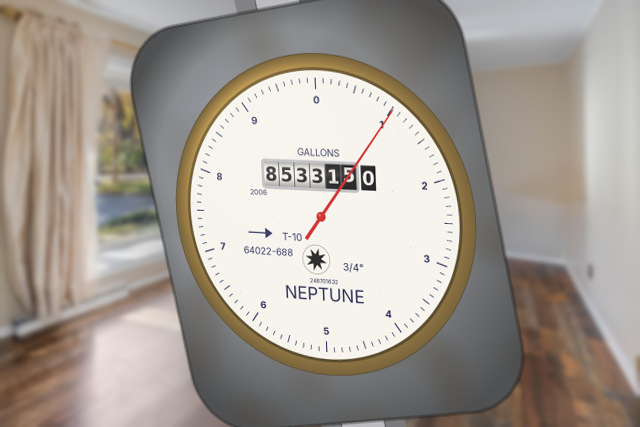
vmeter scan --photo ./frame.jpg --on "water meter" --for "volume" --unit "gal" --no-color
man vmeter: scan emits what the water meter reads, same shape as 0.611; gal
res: 8533151.0; gal
